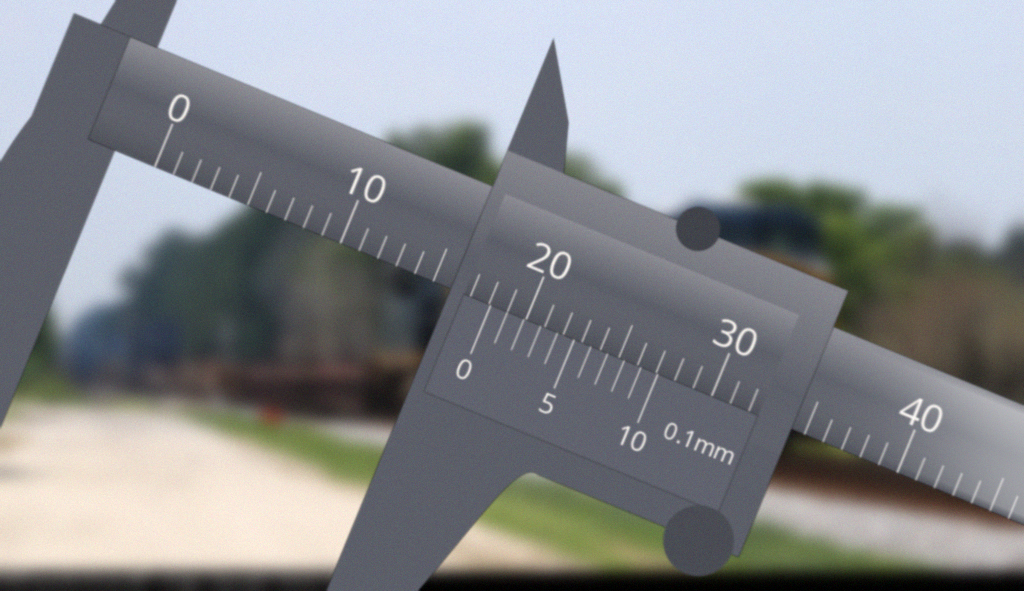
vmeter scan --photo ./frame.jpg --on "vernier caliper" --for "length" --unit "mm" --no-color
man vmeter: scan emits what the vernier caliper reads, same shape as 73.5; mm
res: 18.1; mm
